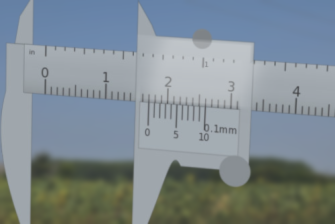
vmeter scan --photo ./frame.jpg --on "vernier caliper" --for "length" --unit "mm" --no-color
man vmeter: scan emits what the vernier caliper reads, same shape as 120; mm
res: 17.0; mm
